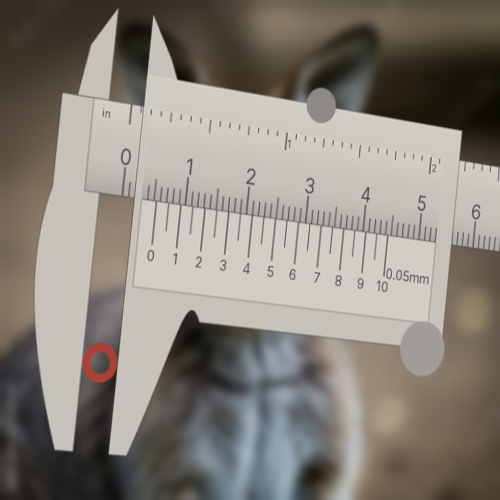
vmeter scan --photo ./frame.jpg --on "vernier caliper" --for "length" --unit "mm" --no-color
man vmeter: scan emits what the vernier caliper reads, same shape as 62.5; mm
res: 5.4; mm
